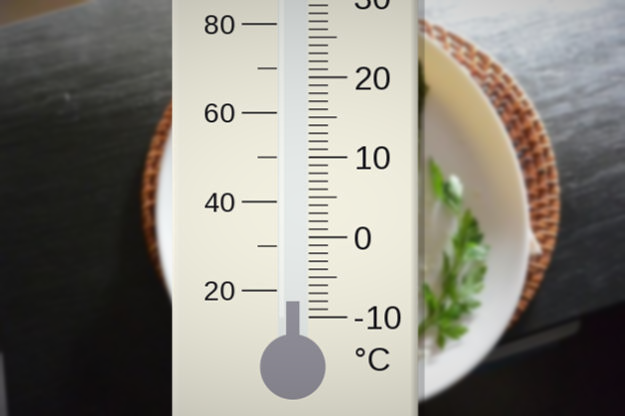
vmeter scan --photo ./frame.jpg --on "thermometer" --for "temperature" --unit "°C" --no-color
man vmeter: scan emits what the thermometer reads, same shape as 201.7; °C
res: -8; °C
